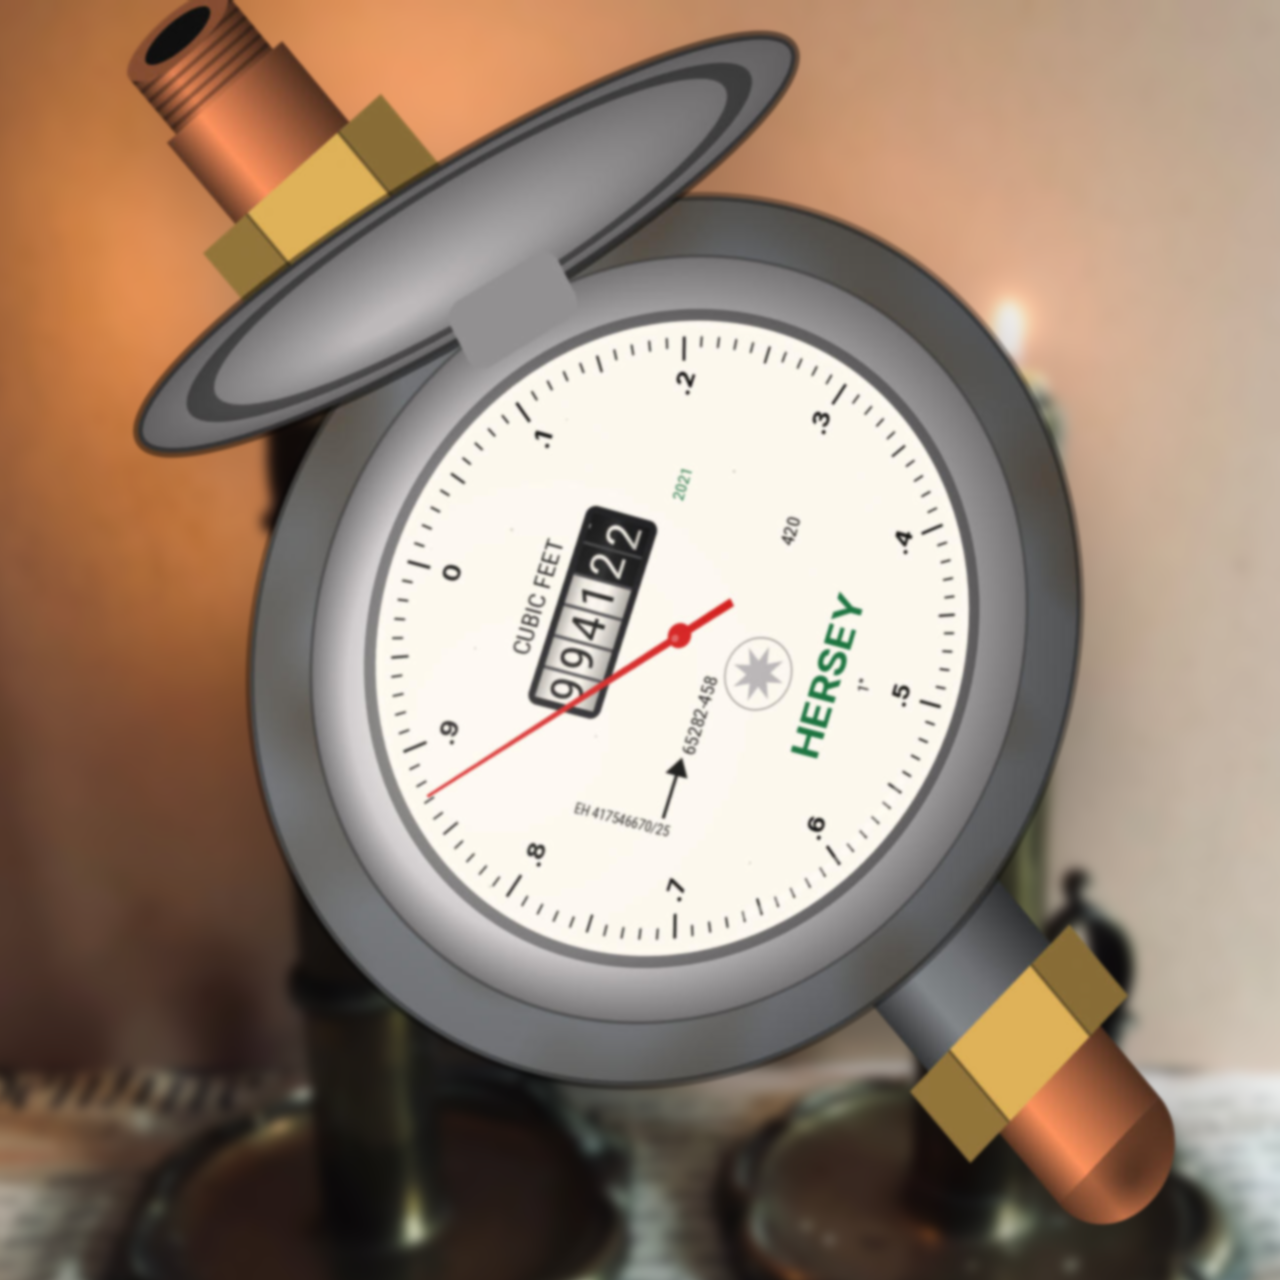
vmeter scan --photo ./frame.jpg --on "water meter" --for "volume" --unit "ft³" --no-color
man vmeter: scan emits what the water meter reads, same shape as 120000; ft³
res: 994121.87; ft³
